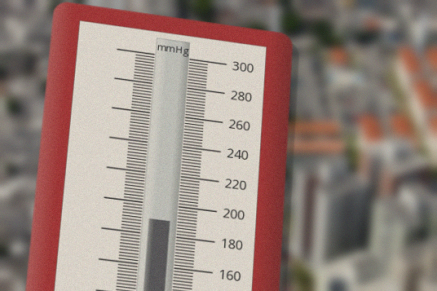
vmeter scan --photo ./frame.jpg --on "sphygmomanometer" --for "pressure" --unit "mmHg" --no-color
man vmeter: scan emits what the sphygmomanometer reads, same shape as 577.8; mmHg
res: 190; mmHg
